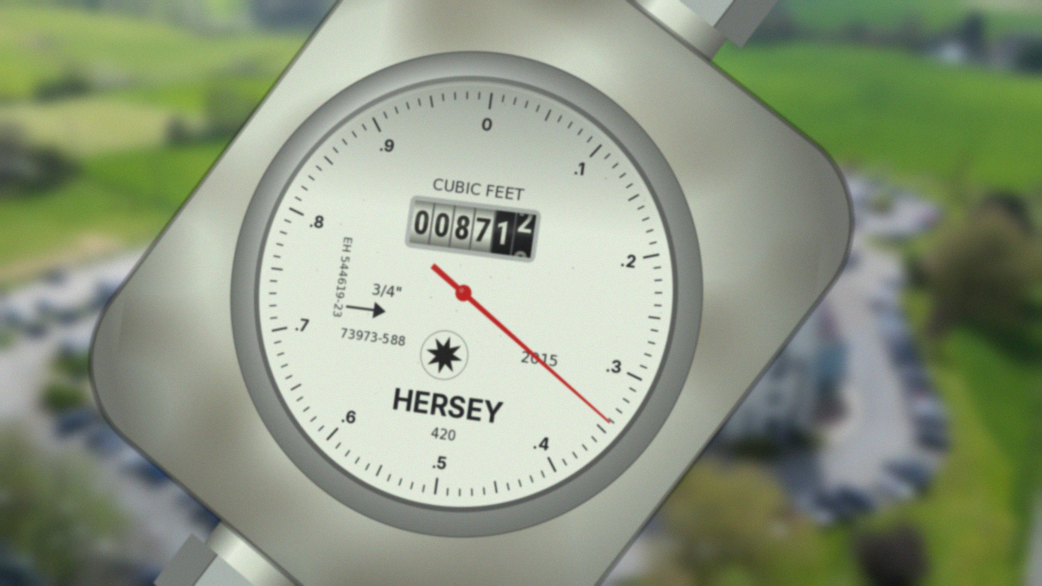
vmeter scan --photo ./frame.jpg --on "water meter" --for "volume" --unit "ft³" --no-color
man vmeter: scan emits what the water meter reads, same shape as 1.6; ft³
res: 8712.34; ft³
